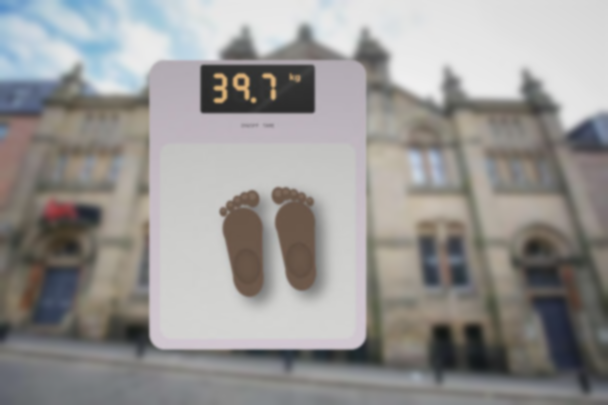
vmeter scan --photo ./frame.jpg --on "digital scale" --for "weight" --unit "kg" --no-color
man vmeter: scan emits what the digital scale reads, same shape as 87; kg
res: 39.7; kg
